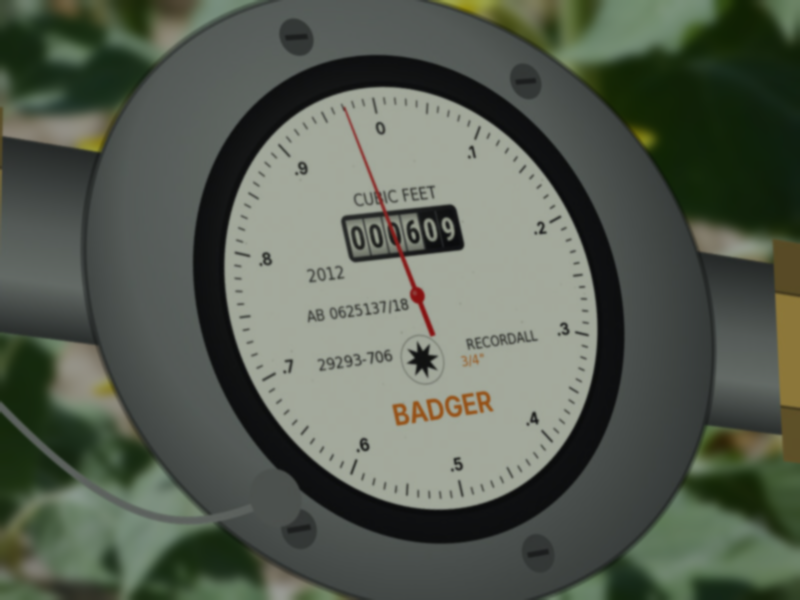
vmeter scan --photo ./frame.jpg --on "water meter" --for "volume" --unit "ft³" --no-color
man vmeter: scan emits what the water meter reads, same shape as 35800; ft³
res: 608.97; ft³
